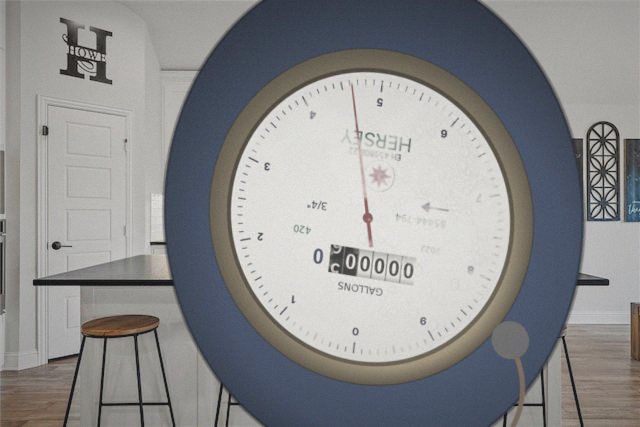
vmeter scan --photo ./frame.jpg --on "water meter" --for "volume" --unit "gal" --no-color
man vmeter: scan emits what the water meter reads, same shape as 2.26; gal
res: 54.6; gal
